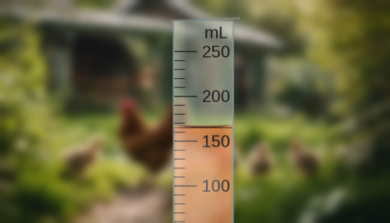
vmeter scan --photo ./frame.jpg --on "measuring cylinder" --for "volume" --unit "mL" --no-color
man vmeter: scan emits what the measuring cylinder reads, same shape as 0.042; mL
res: 165; mL
